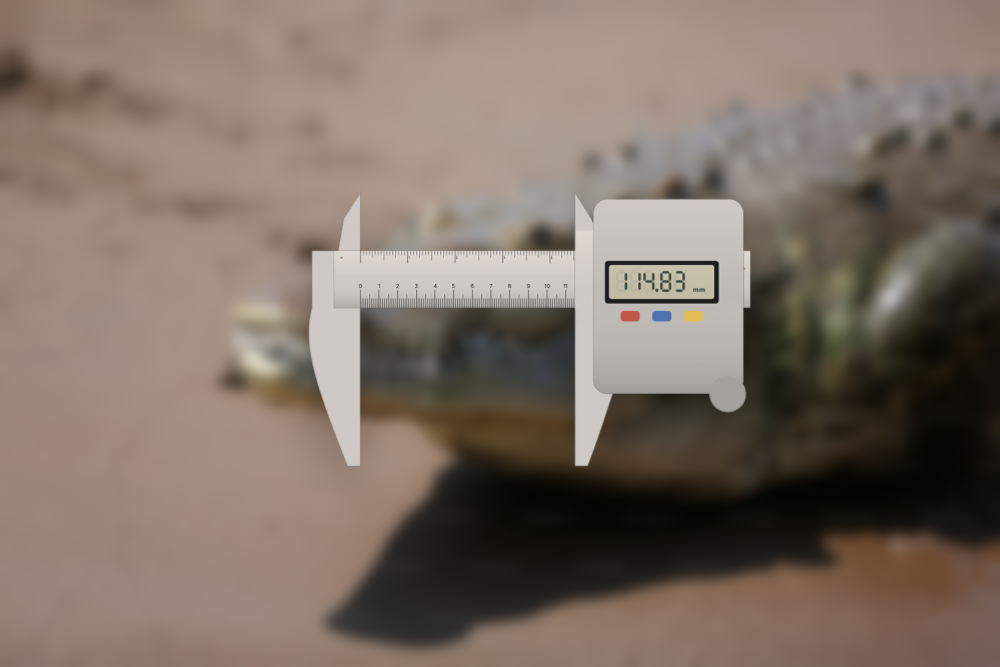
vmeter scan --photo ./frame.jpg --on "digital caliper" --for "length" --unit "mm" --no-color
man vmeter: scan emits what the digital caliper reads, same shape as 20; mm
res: 114.83; mm
